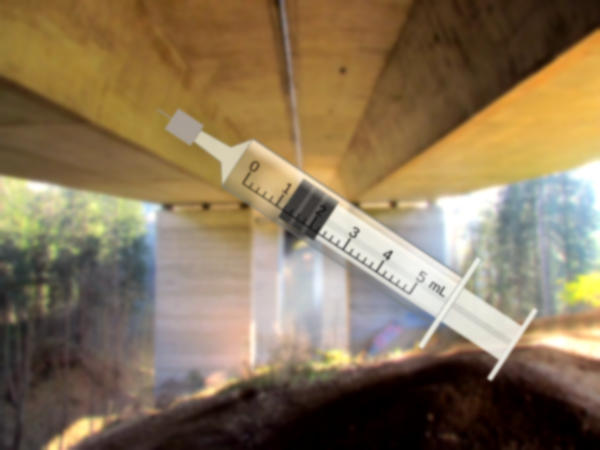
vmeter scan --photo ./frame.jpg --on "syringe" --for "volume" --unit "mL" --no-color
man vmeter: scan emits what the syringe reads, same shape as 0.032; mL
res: 1.2; mL
